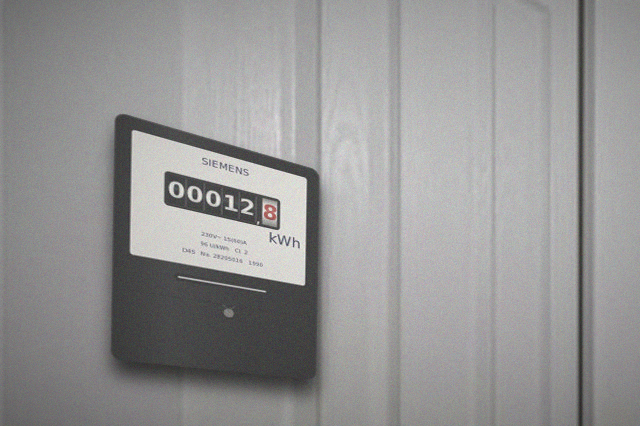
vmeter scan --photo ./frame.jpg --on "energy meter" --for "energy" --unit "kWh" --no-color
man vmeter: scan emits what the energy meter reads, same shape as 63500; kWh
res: 12.8; kWh
